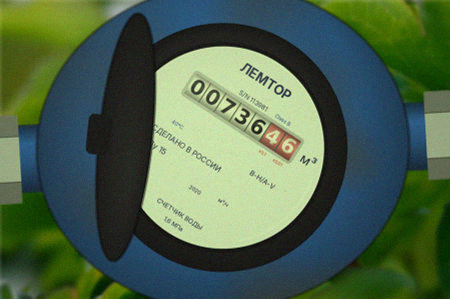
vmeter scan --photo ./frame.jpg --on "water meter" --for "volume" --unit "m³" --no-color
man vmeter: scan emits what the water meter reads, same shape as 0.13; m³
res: 736.46; m³
